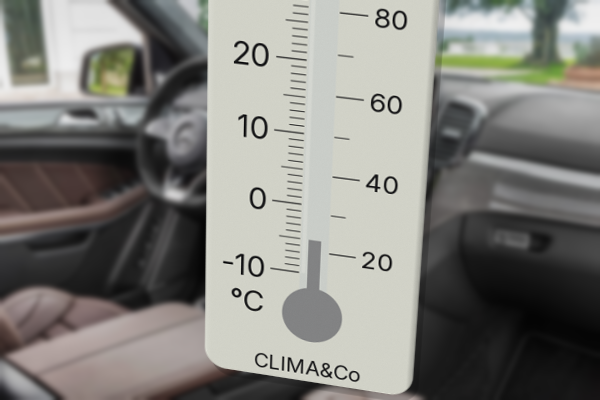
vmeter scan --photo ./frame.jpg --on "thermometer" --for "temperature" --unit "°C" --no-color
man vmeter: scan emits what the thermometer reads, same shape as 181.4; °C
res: -5; °C
